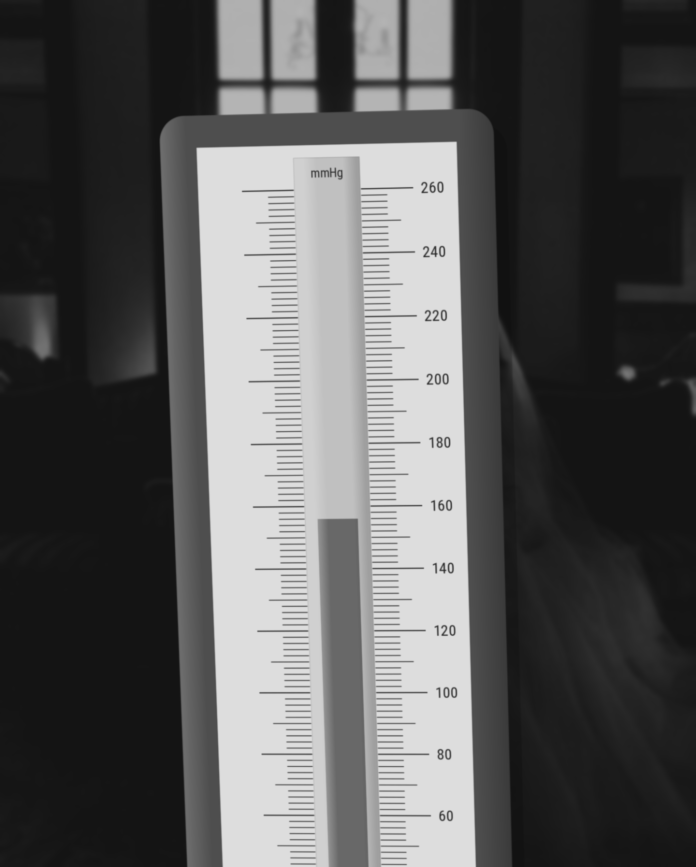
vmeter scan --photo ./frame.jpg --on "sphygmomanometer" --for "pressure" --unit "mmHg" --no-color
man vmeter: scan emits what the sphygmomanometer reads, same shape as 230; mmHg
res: 156; mmHg
